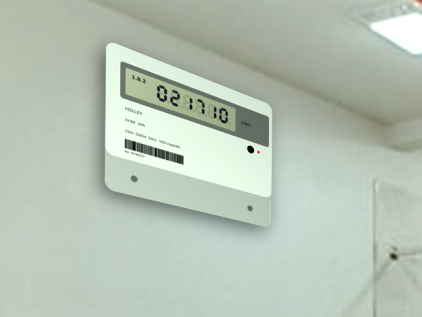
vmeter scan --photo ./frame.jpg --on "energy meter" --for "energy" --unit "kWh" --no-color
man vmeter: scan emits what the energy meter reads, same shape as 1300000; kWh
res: 21710; kWh
